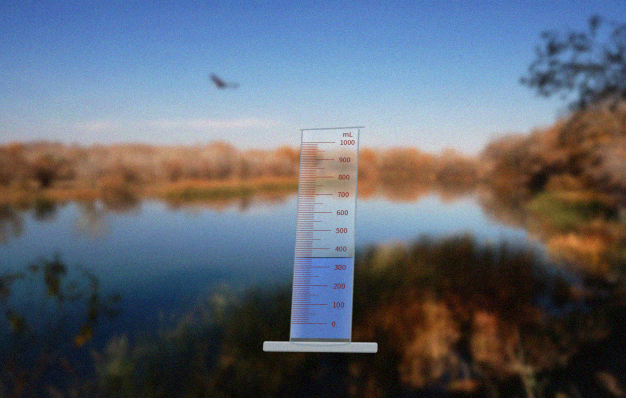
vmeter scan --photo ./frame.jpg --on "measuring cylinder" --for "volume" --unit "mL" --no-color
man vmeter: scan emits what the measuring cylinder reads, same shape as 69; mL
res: 350; mL
